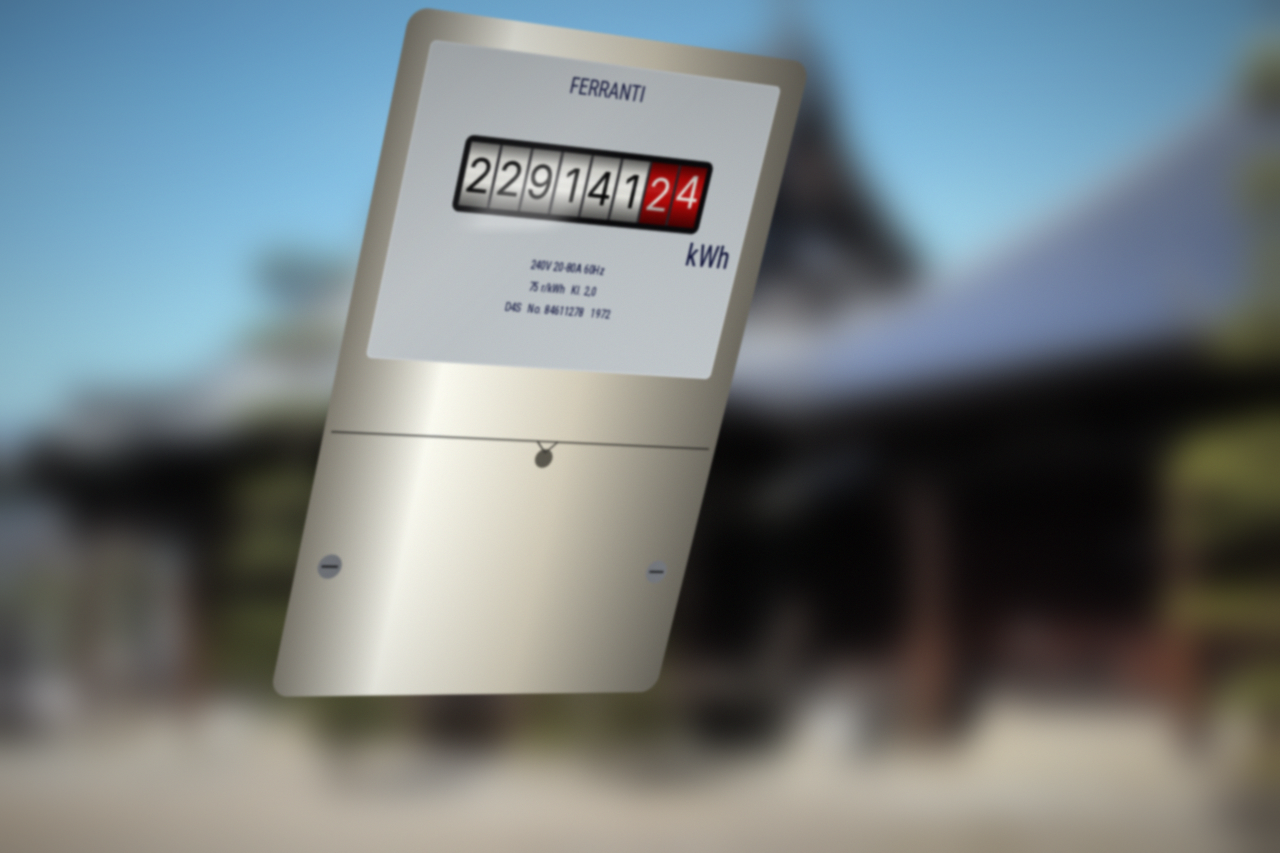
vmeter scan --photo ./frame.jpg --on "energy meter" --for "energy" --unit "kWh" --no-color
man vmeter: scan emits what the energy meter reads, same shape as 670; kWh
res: 229141.24; kWh
